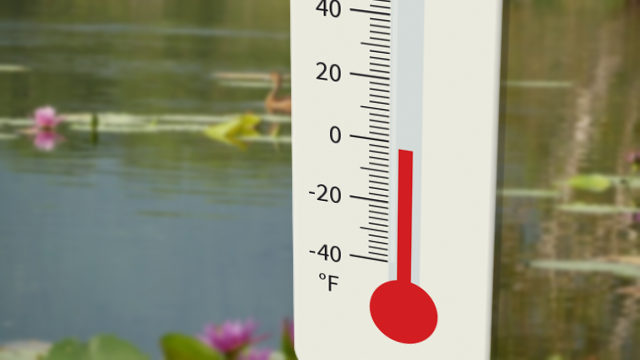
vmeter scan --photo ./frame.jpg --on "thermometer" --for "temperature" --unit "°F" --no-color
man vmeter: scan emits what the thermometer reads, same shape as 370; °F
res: -2; °F
